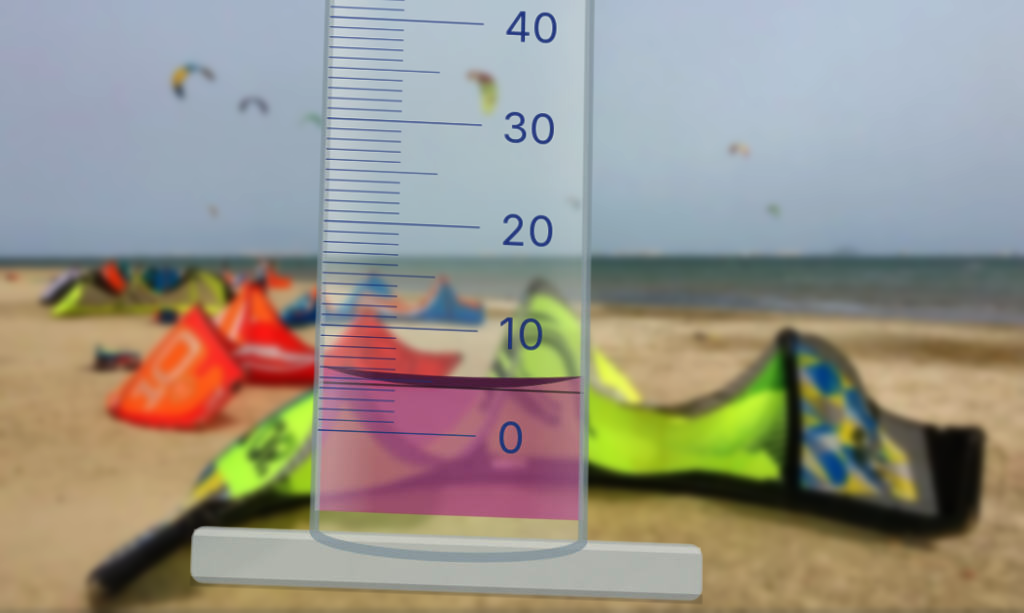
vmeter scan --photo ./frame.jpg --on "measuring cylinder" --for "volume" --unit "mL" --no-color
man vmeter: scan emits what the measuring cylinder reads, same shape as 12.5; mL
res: 4.5; mL
